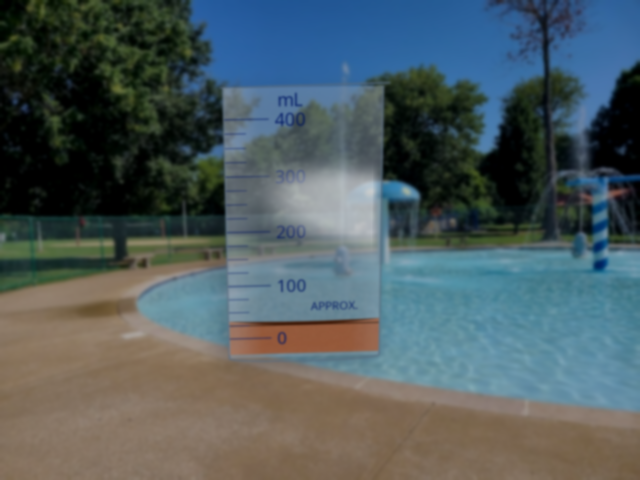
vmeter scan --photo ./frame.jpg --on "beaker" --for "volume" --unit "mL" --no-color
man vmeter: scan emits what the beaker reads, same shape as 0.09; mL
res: 25; mL
